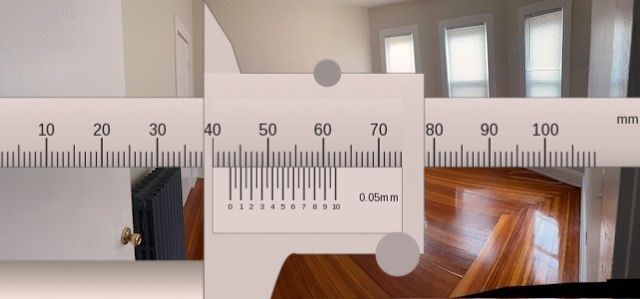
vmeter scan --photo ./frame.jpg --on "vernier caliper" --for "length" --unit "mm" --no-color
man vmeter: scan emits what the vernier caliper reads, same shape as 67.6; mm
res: 43.2; mm
